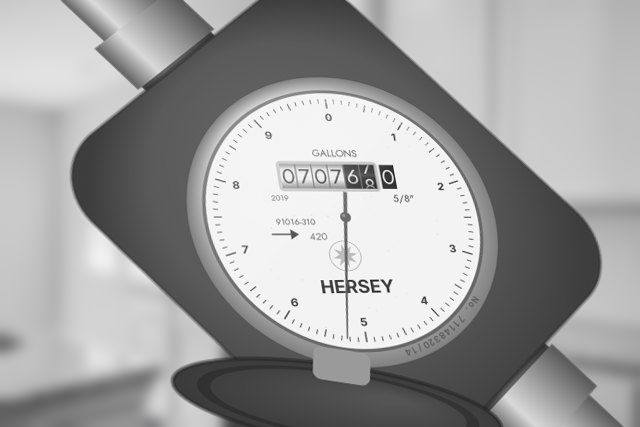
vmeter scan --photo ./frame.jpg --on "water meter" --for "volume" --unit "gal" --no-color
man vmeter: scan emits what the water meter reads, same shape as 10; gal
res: 707675.2; gal
